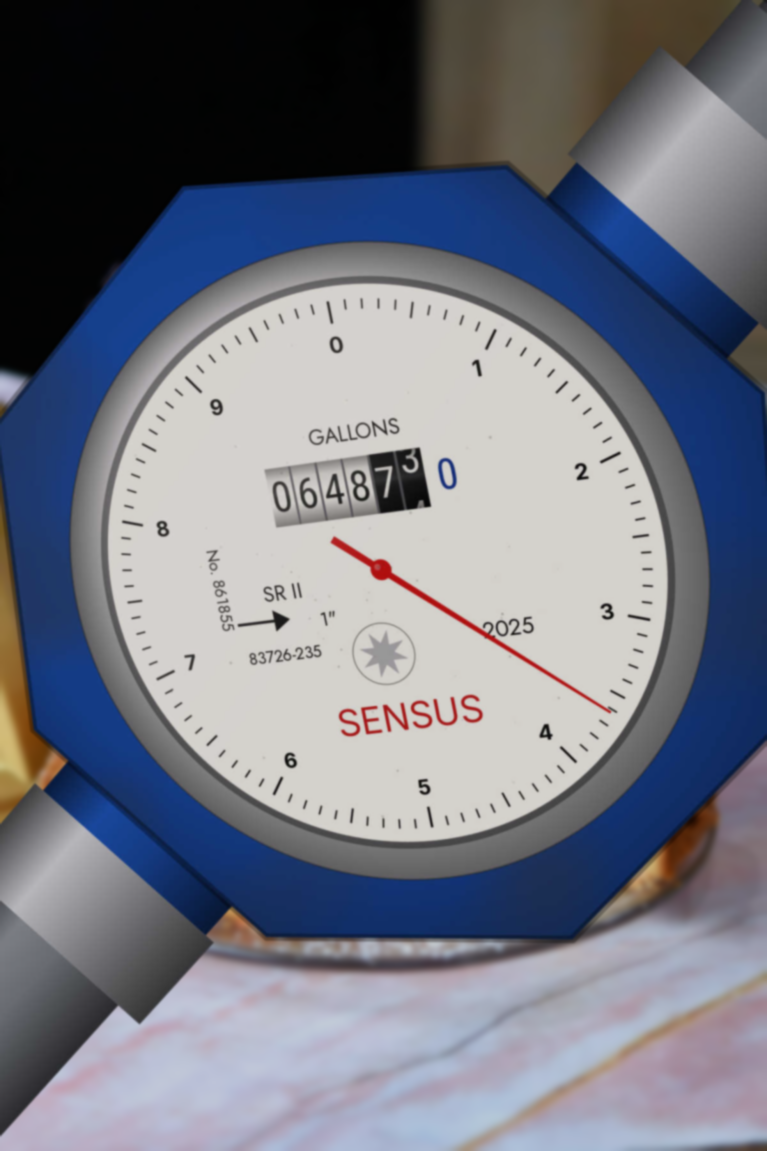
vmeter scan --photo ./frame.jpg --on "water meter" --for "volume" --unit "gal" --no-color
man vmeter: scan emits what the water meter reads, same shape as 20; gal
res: 648733.6; gal
